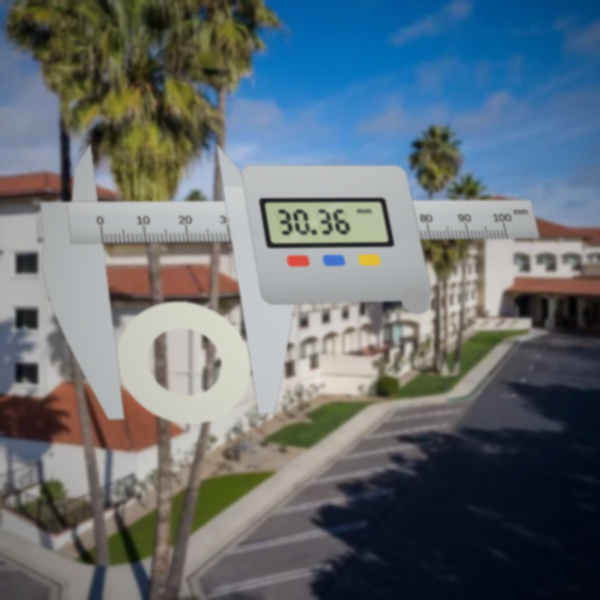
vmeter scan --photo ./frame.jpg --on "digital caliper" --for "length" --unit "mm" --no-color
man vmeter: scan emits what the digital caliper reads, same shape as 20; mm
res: 30.36; mm
